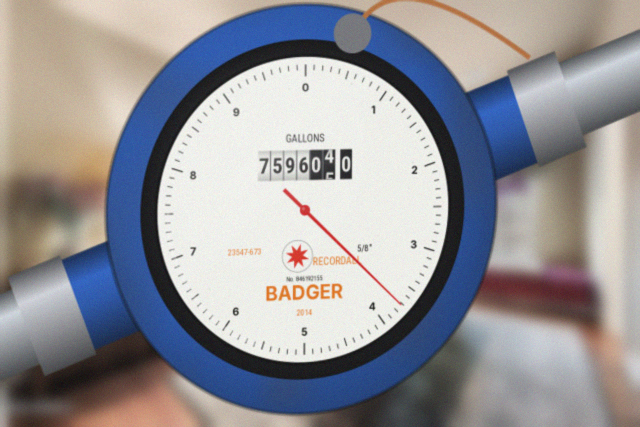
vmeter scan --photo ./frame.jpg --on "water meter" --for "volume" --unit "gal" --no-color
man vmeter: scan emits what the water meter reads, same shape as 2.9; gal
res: 7596043.7; gal
